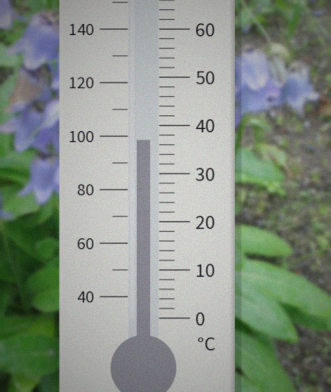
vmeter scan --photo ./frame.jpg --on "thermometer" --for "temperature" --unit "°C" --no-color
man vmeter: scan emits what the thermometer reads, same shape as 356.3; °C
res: 37; °C
